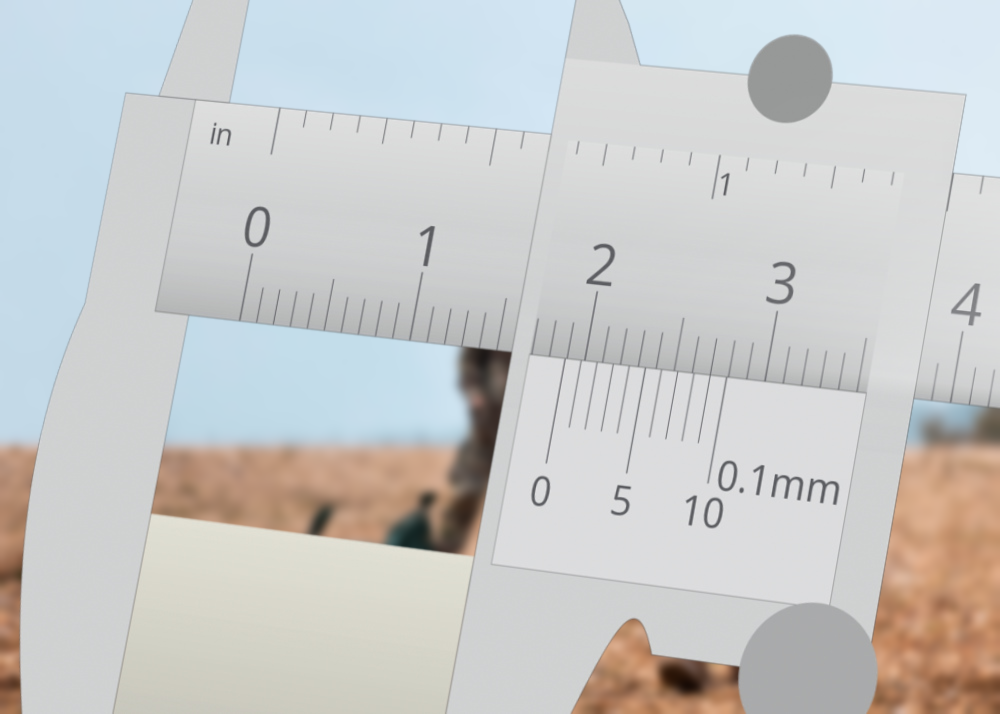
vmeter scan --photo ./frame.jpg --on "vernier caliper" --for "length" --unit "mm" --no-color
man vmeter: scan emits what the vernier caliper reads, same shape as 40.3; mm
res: 18.9; mm
